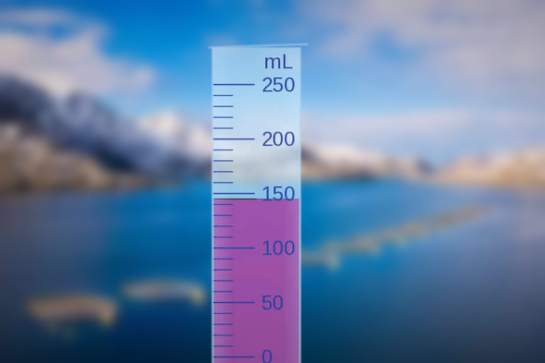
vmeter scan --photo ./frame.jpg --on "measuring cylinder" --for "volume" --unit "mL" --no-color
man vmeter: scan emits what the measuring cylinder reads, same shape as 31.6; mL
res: 145; mL
